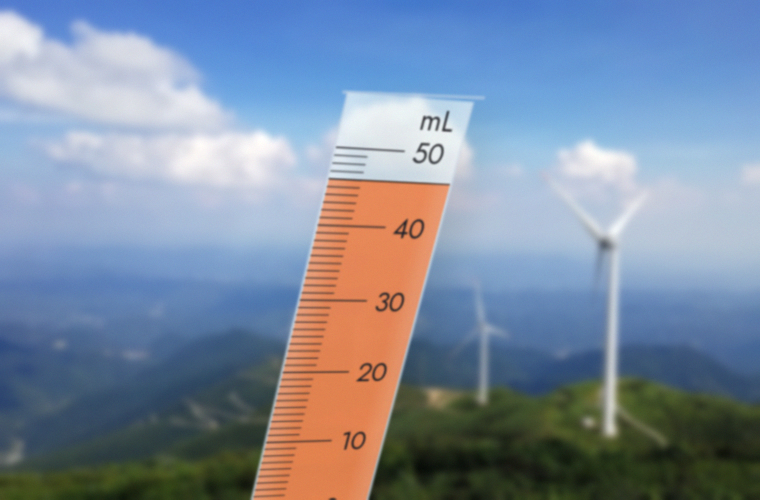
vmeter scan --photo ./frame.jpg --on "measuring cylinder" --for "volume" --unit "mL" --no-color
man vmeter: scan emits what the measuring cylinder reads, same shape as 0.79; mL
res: 46; mL
